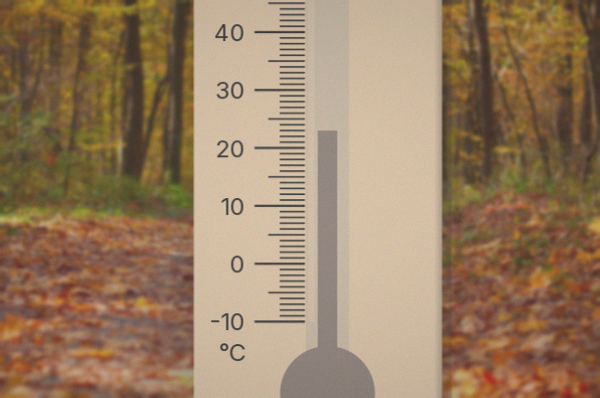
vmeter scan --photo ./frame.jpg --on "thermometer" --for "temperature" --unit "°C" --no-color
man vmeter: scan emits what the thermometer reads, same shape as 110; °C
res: 23; °C
